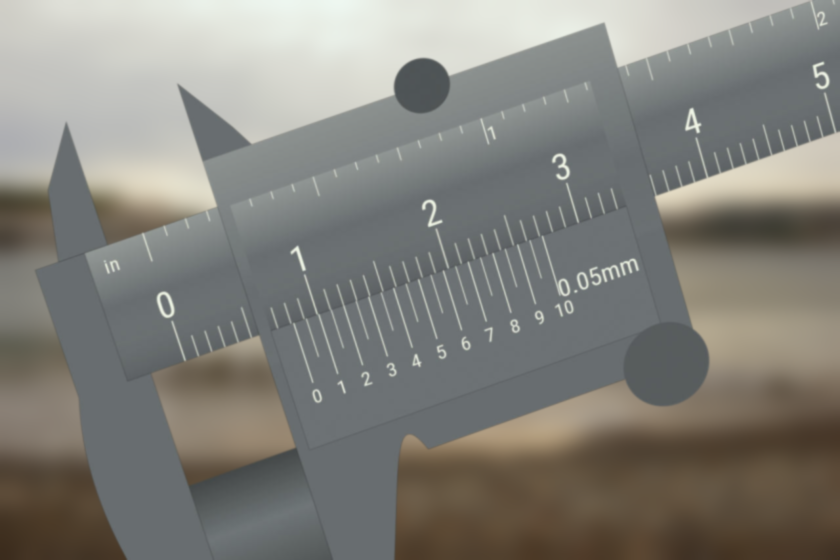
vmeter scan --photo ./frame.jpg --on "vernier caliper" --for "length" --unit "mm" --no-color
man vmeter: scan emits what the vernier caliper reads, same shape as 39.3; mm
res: 8.2; mm
